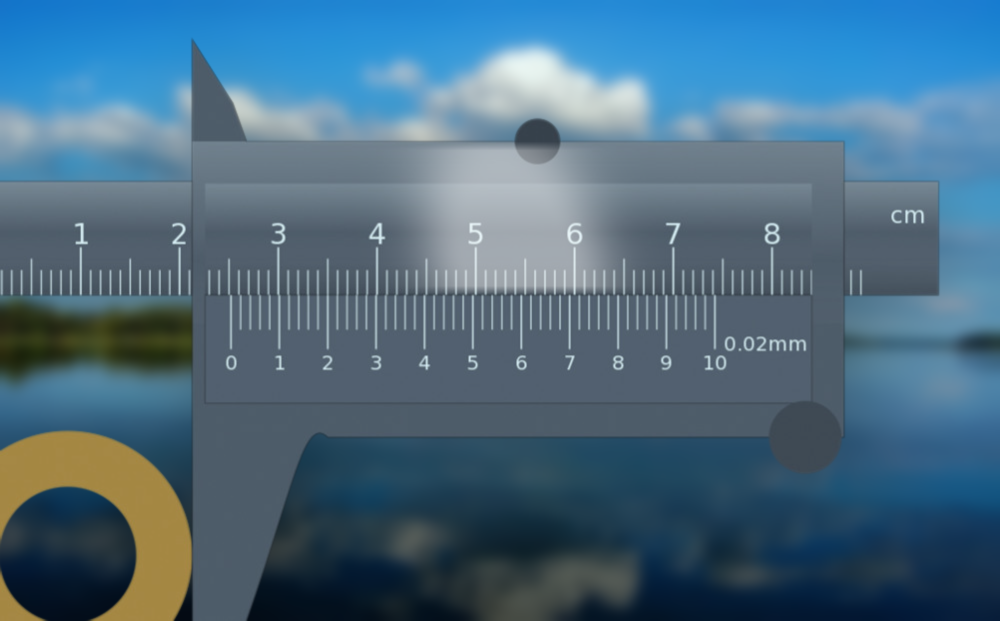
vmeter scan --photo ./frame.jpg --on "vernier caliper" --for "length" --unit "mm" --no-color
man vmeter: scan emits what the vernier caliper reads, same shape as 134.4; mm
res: 25.2; mm
